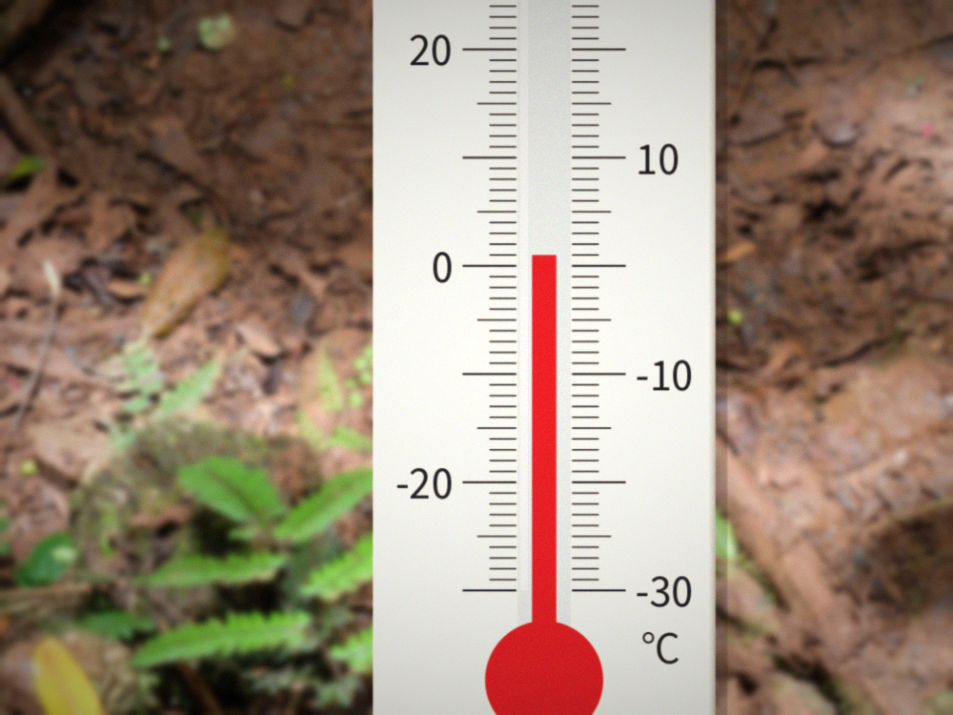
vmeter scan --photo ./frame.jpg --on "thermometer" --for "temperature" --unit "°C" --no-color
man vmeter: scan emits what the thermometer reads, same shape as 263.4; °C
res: 1; °C
